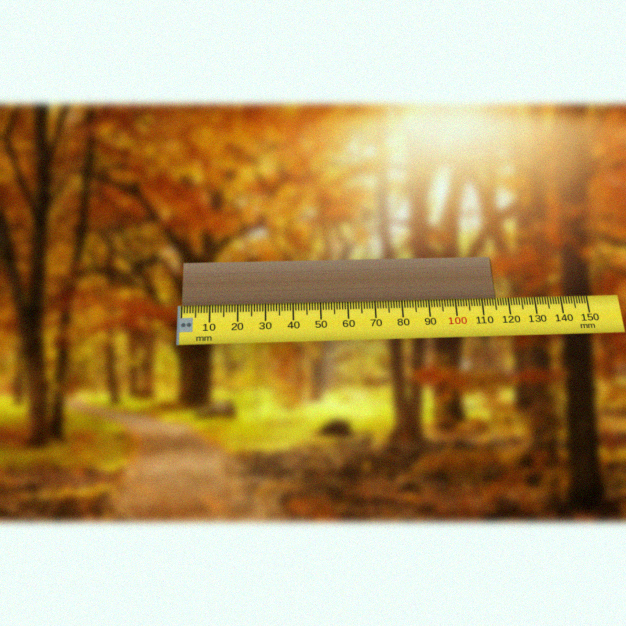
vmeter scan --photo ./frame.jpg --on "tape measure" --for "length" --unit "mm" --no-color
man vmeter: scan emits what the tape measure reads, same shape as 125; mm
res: 115; mm
